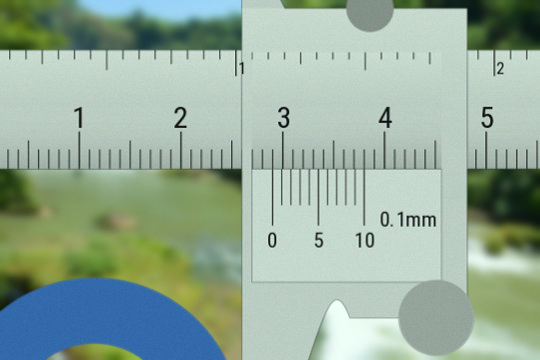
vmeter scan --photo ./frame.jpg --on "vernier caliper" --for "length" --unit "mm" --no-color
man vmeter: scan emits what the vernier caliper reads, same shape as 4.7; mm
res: 29.0; mm
